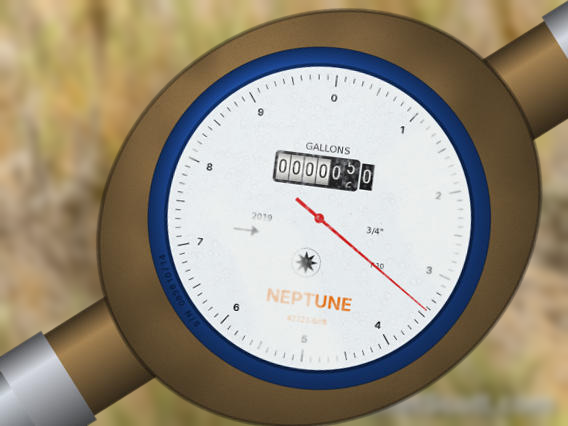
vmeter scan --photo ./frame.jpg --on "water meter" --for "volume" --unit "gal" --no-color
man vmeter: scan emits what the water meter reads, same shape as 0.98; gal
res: 53.4; gal
